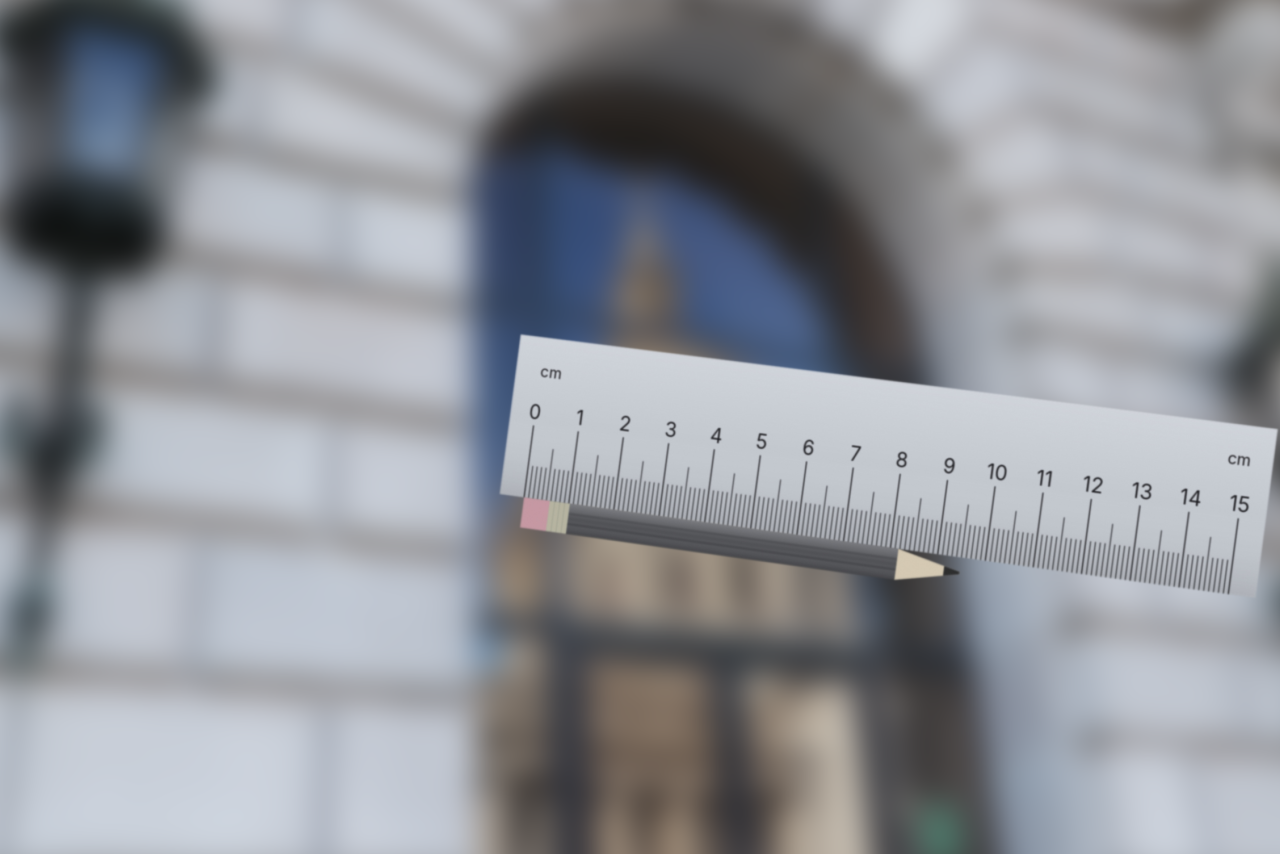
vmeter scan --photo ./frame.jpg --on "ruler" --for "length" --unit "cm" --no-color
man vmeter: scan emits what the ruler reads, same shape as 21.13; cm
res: 9.5; cm
